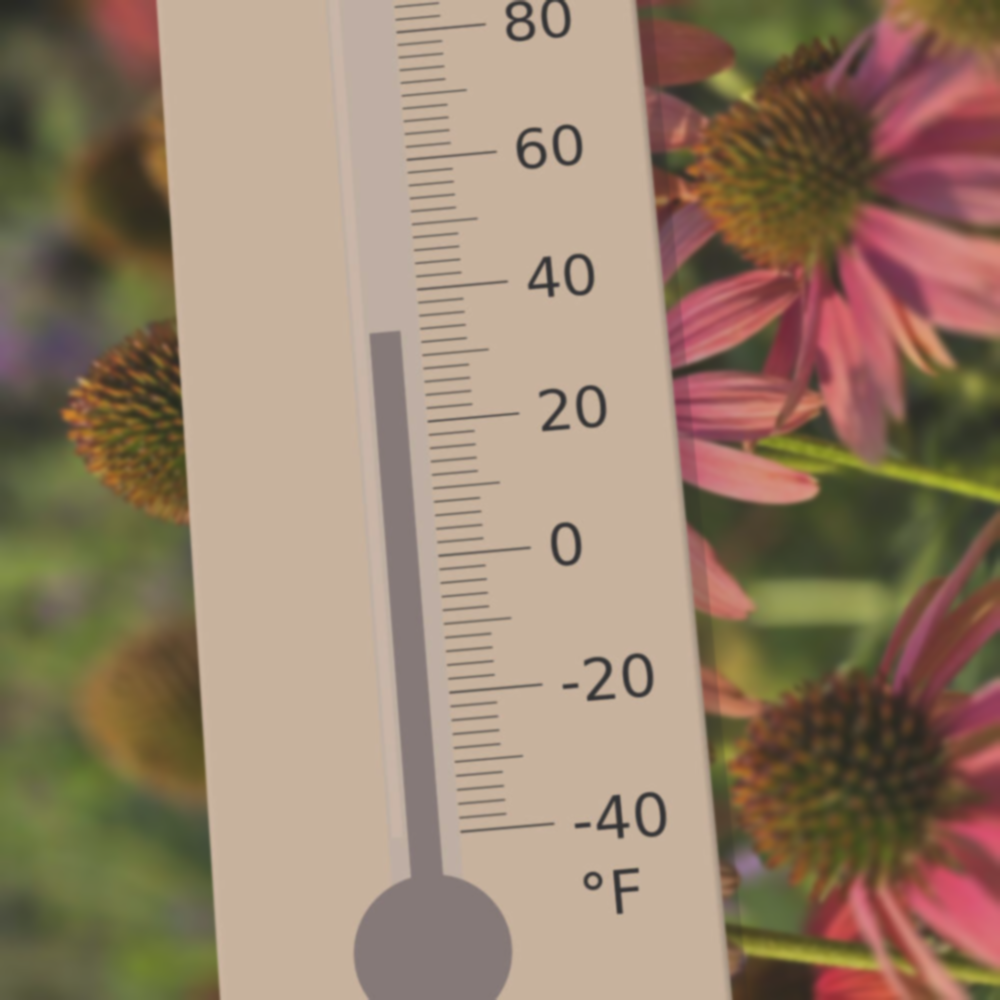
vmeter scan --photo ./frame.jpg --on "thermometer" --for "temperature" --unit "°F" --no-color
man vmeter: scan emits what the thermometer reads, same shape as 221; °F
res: 34; °F
